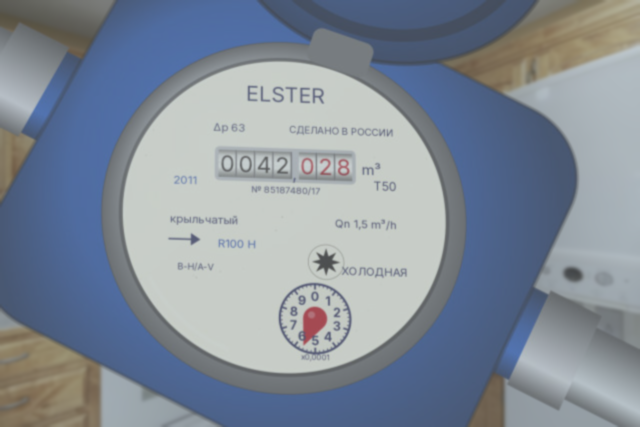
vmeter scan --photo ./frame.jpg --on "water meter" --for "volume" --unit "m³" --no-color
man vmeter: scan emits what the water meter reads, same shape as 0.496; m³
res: 42.0285; m³
